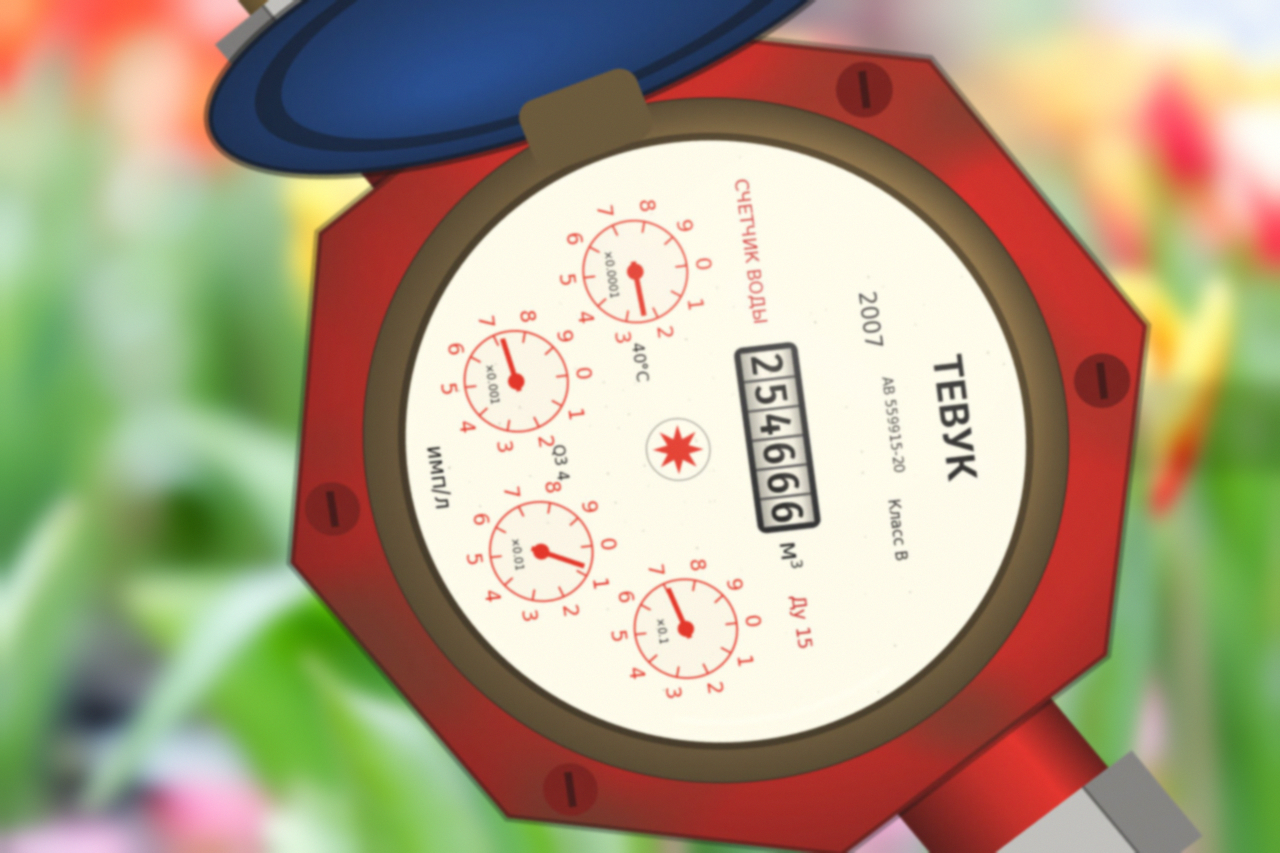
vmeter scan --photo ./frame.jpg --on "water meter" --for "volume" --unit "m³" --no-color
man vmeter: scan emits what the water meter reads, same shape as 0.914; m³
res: 254666.7072; m³
